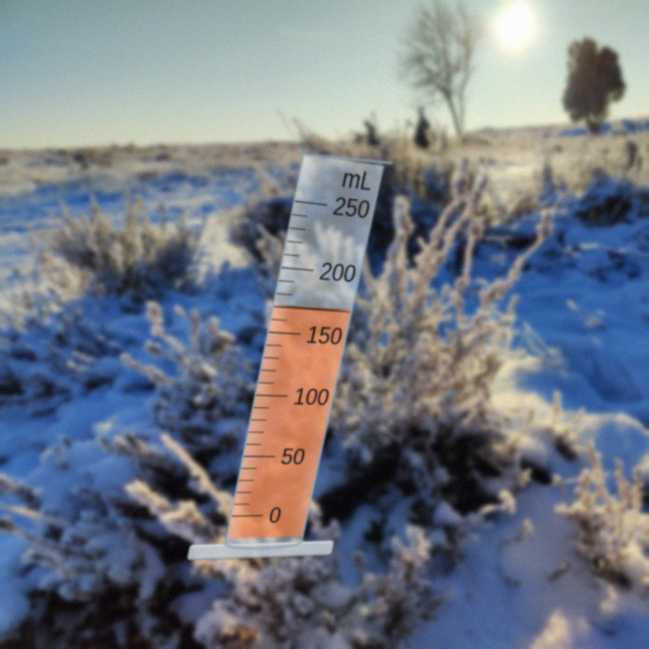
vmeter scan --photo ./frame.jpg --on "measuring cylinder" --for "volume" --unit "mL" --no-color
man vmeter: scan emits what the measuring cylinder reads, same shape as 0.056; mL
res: 170; mL
